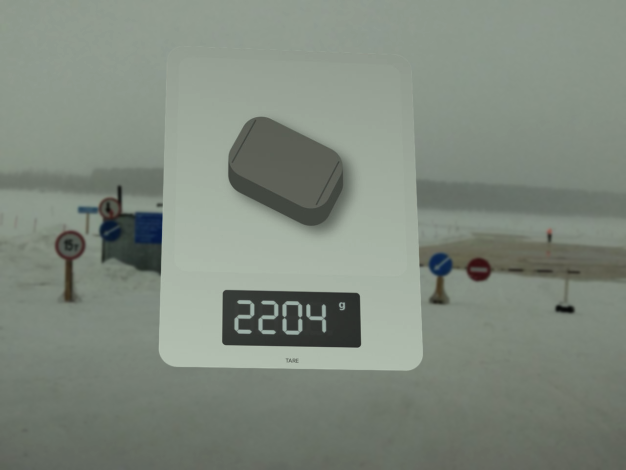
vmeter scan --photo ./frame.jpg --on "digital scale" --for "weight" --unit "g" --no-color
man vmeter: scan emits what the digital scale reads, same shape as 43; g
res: 2204; g
